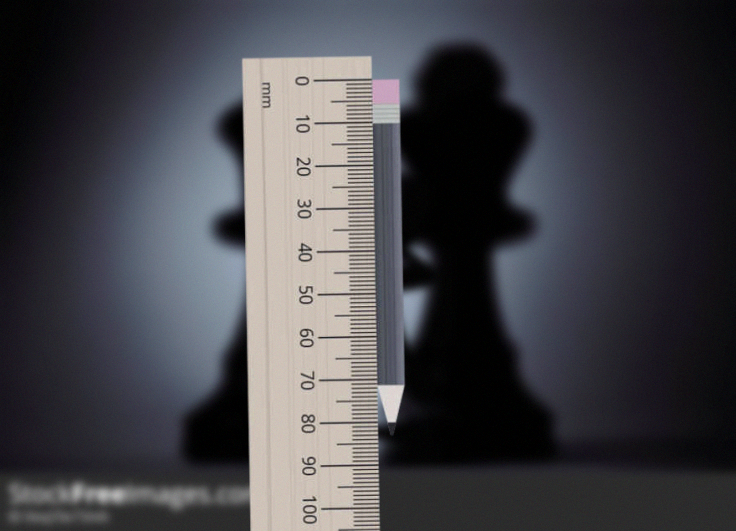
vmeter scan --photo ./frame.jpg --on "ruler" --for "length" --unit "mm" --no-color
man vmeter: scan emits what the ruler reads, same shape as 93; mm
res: 83; mm
